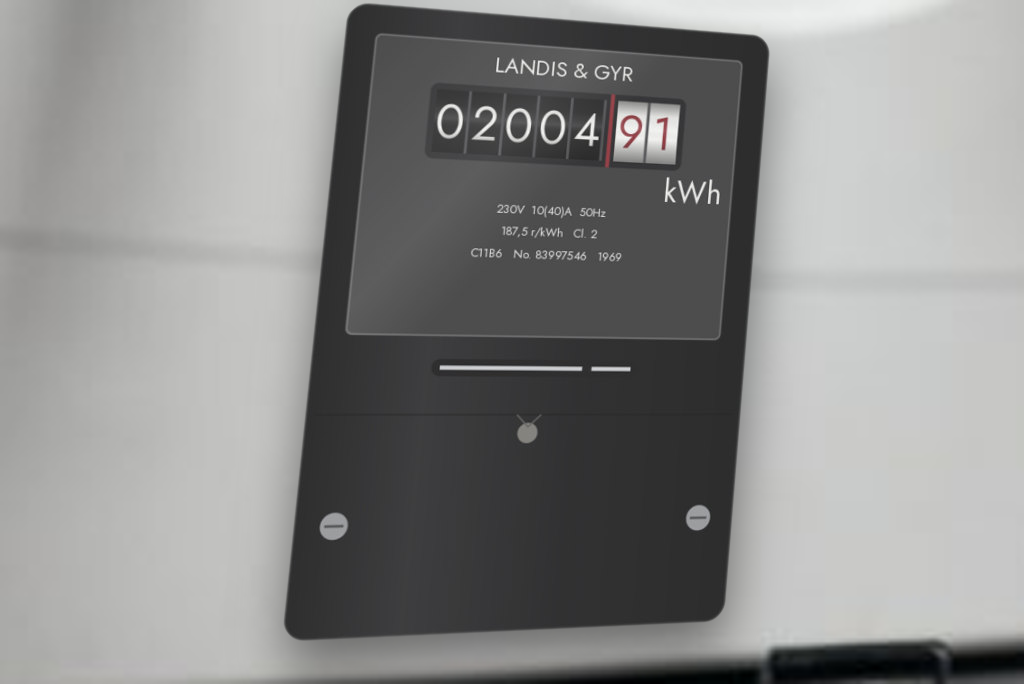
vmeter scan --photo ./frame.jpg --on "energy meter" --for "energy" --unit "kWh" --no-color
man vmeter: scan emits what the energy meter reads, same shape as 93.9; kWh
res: 2004.91; kWh
